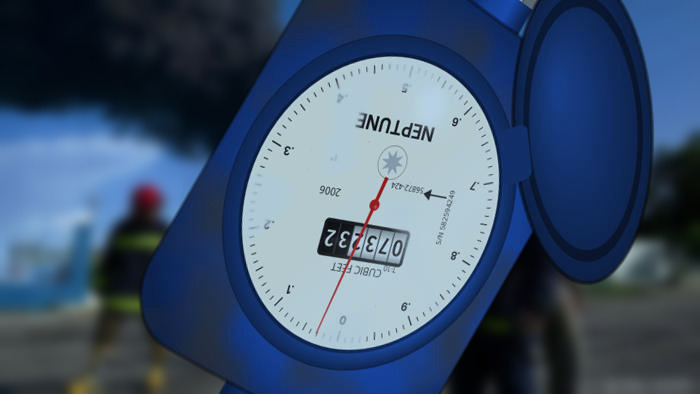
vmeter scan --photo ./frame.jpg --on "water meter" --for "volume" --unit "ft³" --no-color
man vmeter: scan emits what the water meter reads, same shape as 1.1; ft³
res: 73232.03; ft³
